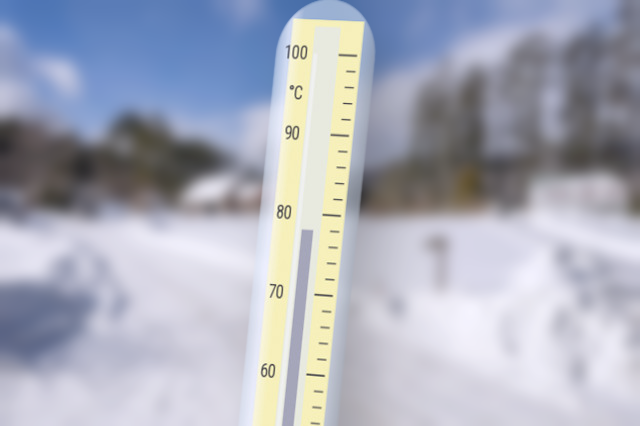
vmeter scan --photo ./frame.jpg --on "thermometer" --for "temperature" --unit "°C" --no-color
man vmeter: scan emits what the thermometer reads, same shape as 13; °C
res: 78; °C
